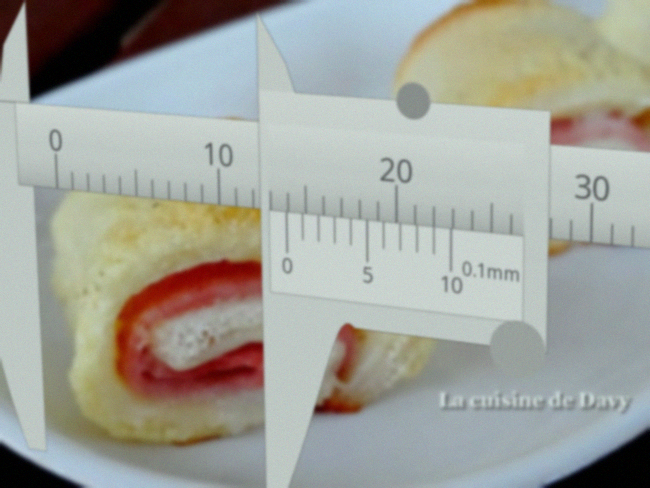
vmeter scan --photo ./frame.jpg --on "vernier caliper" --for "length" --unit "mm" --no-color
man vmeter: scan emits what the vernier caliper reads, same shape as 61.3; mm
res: 13.9; mm
